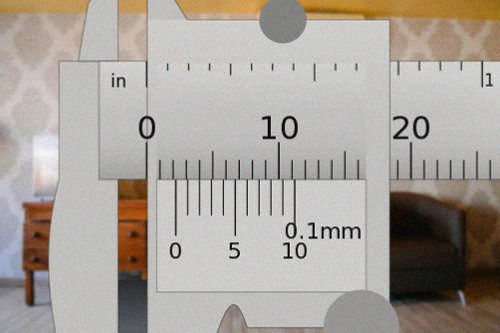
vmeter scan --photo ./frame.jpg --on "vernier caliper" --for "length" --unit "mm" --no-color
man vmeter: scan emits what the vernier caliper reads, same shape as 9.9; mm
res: 2.2; mm
